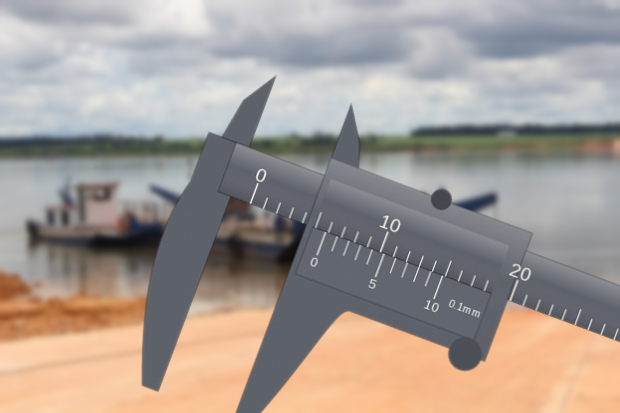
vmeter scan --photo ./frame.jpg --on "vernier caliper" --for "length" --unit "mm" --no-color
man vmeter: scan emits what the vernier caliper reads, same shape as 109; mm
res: 5.8; mm
